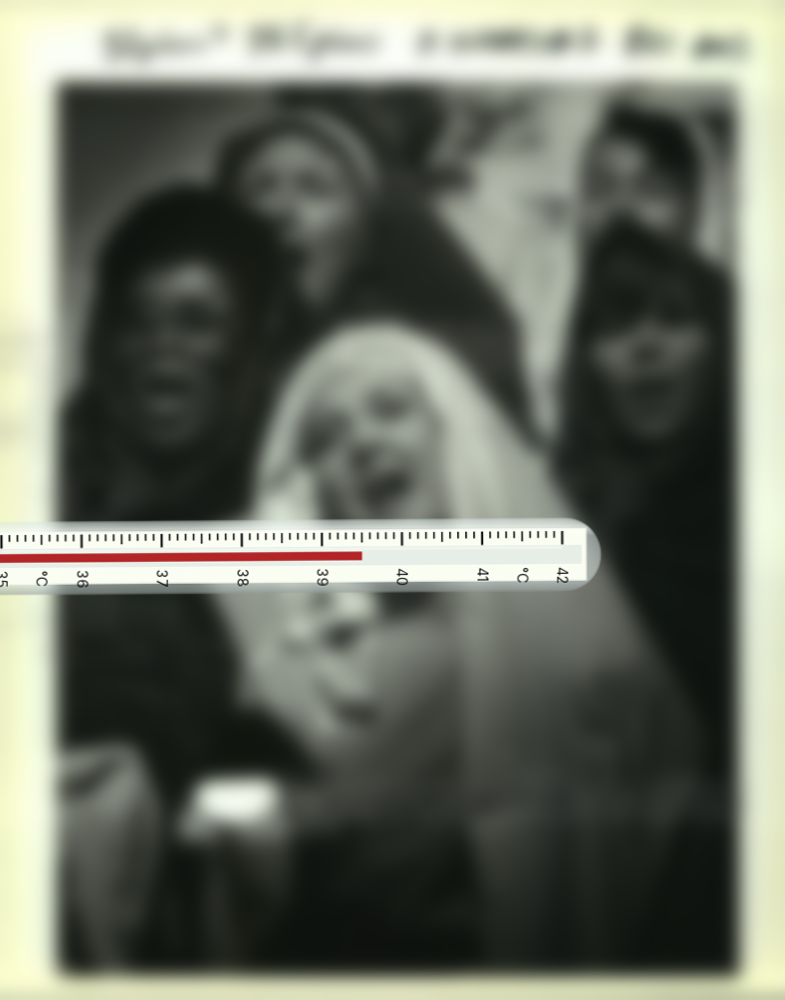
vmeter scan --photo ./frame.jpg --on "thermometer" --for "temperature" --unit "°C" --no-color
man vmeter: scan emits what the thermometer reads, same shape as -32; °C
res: 39.5; °C
